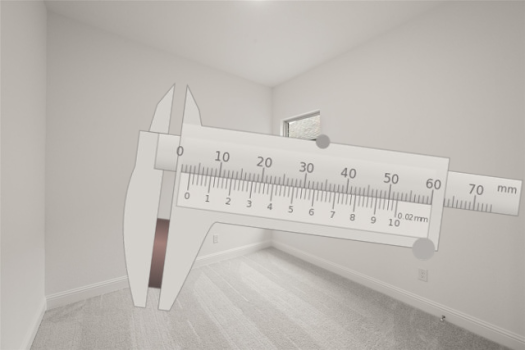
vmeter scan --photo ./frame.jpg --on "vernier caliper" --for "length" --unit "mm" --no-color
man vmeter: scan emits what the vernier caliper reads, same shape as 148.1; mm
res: 3.0; mm
